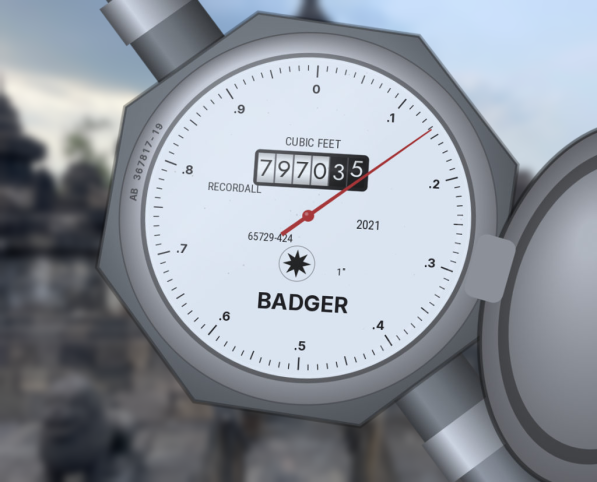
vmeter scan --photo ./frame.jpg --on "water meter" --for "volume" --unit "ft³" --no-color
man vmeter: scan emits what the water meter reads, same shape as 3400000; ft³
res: 797035.14; ft³
